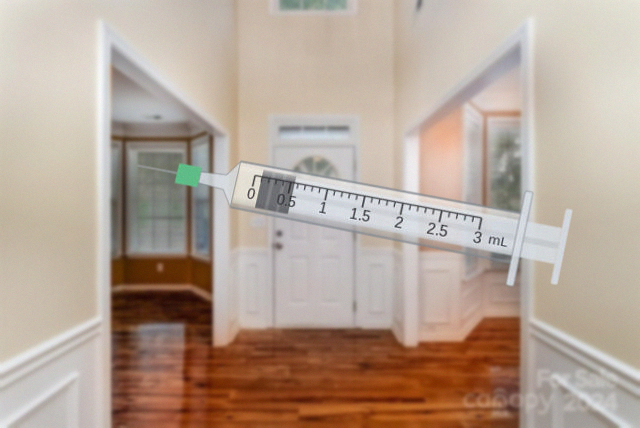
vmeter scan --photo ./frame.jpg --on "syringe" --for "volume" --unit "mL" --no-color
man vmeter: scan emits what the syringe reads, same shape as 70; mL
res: 0.1; mL
